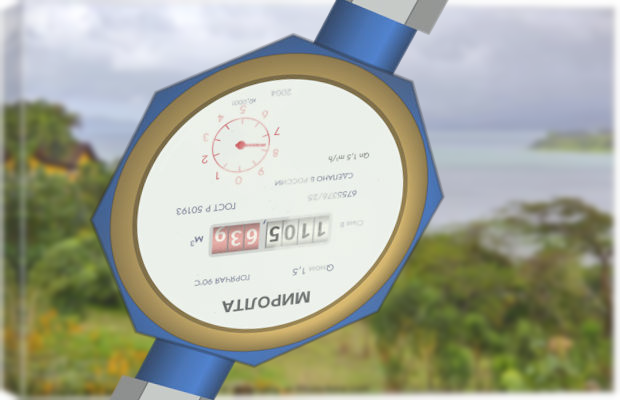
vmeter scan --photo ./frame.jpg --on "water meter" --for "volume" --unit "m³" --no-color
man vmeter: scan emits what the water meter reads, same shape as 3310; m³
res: 1105.6387; m³
